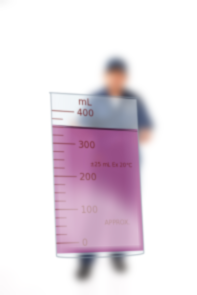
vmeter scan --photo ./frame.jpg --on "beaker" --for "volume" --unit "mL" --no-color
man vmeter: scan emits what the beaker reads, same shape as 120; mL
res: 350; mL
